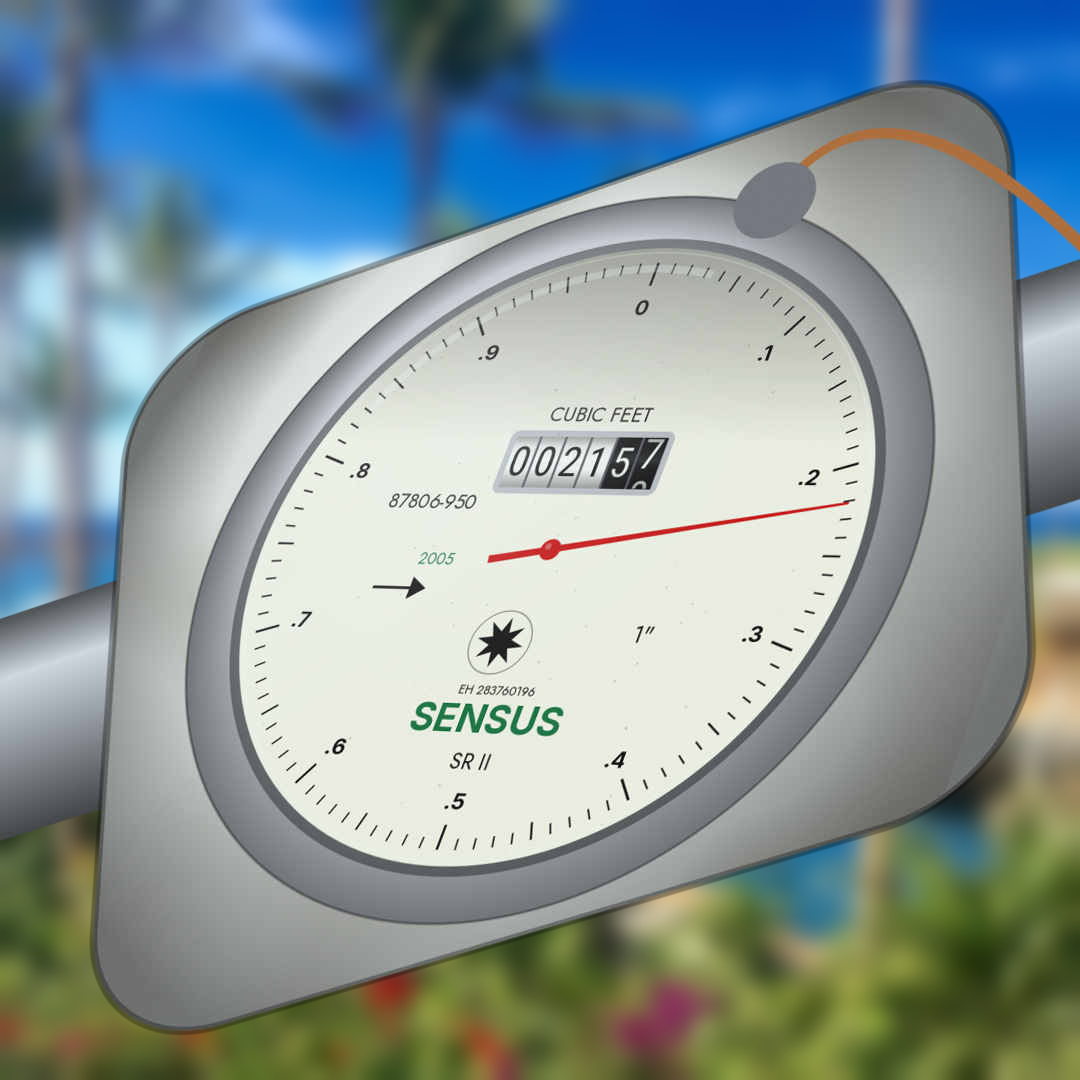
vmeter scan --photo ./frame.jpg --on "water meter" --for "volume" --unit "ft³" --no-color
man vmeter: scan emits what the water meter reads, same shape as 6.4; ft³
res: 2157.22; ft³
